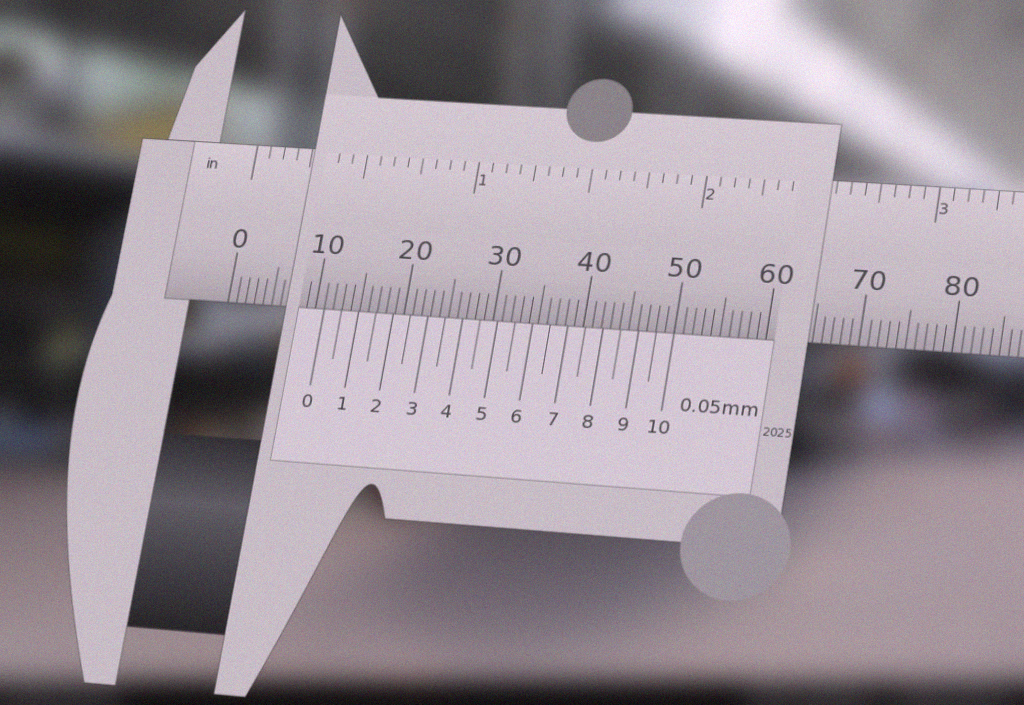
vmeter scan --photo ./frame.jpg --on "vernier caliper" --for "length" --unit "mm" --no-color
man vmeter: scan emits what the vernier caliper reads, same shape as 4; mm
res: 11.0; mm
